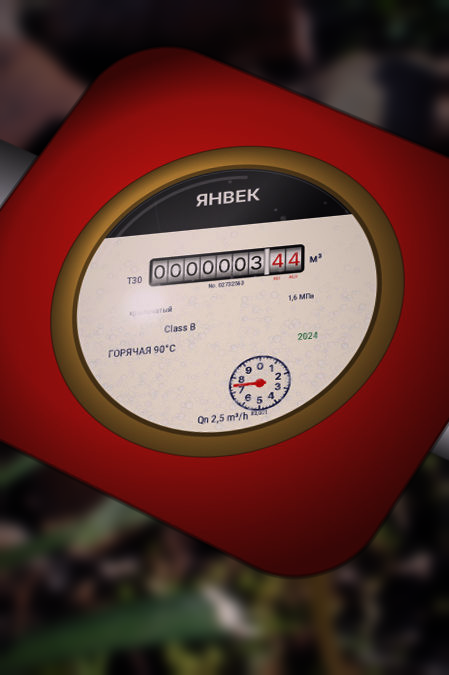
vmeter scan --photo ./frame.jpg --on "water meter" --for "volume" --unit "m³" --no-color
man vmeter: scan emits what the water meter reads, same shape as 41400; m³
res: 3.447; m³
